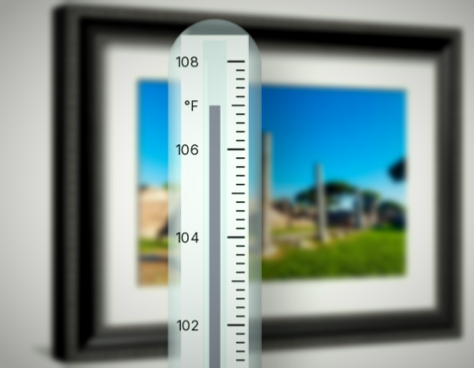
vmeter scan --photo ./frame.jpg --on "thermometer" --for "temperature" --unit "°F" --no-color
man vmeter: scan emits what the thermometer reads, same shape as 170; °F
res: 107; °F
